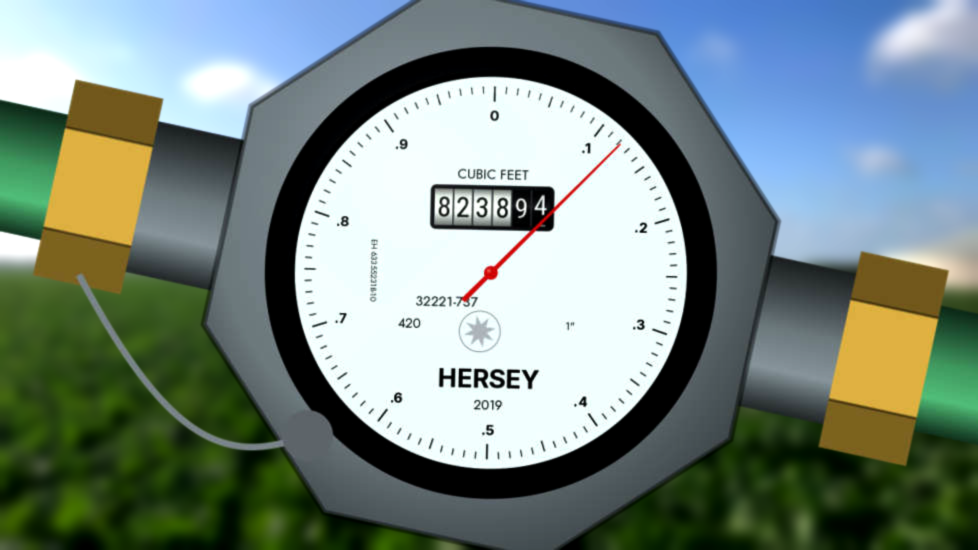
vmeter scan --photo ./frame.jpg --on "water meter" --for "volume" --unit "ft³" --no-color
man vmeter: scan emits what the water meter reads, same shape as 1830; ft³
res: 823894.12; ft³
